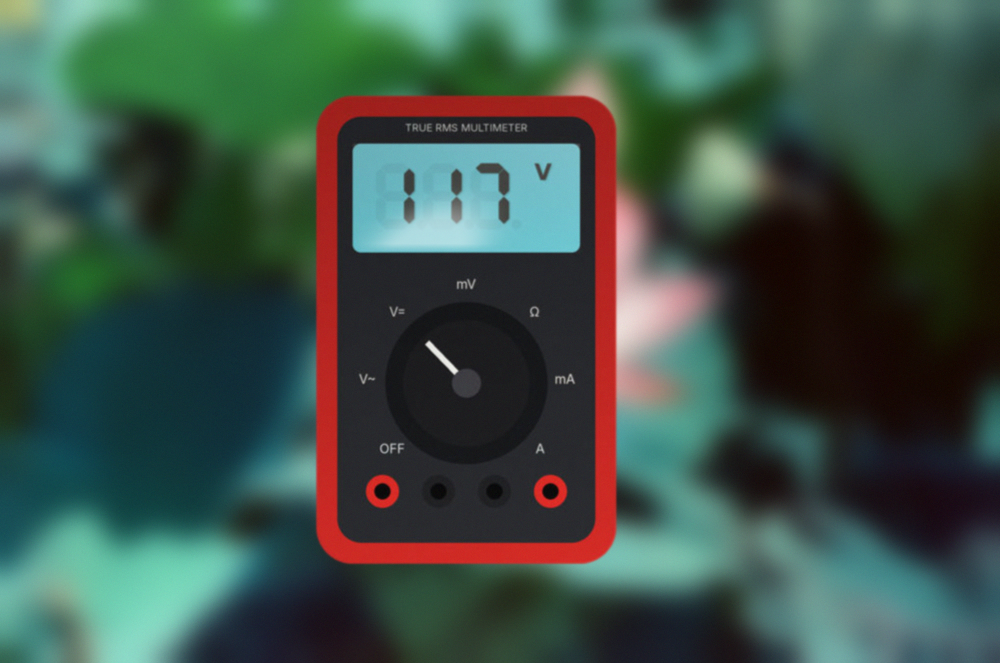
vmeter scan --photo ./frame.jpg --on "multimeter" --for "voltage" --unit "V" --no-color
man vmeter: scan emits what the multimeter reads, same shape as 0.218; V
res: 117; V
